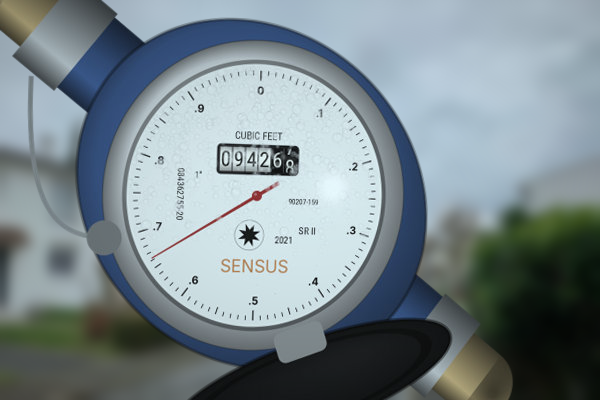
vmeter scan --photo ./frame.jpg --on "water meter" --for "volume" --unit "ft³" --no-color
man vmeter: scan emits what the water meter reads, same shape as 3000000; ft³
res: 94267.66; ft³
